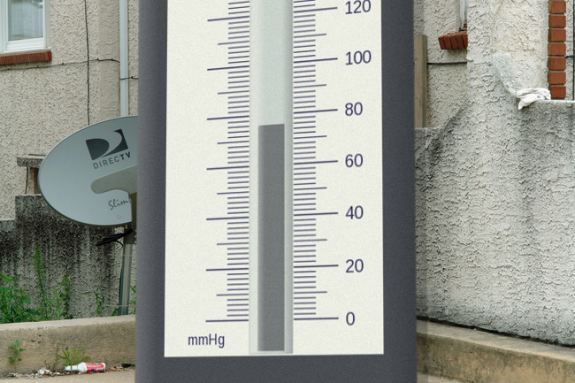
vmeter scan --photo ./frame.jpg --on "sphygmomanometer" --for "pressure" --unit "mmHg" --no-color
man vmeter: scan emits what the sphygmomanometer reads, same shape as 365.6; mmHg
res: 76; mmHg
